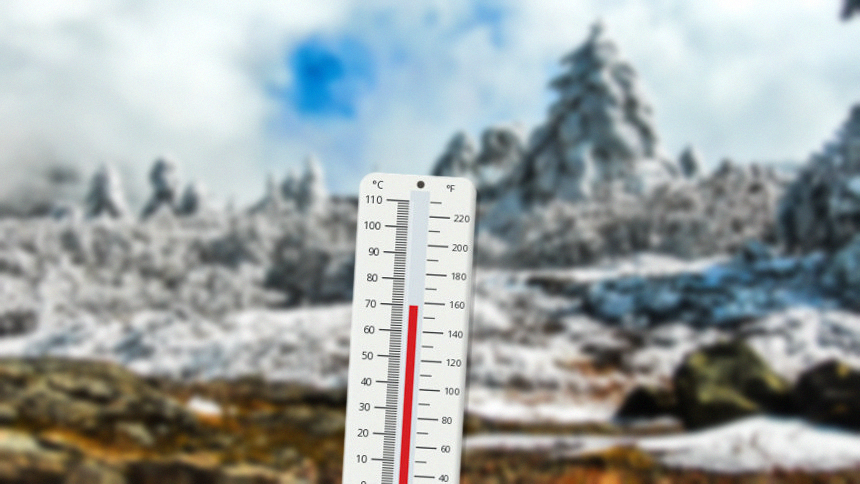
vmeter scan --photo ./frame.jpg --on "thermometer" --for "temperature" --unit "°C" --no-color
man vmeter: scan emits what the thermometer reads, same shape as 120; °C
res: 70; °C
